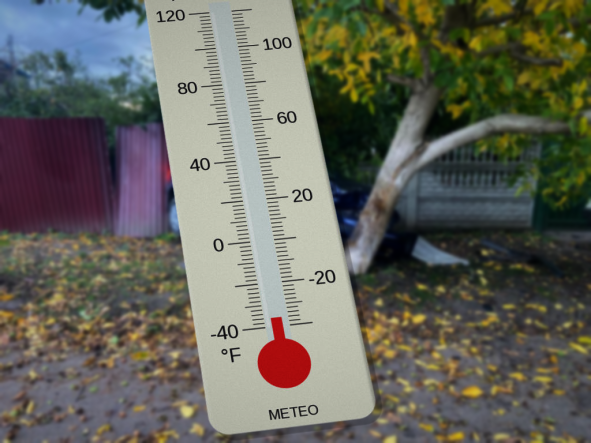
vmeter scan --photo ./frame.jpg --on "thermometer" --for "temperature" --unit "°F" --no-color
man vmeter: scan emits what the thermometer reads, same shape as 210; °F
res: -36; °F
